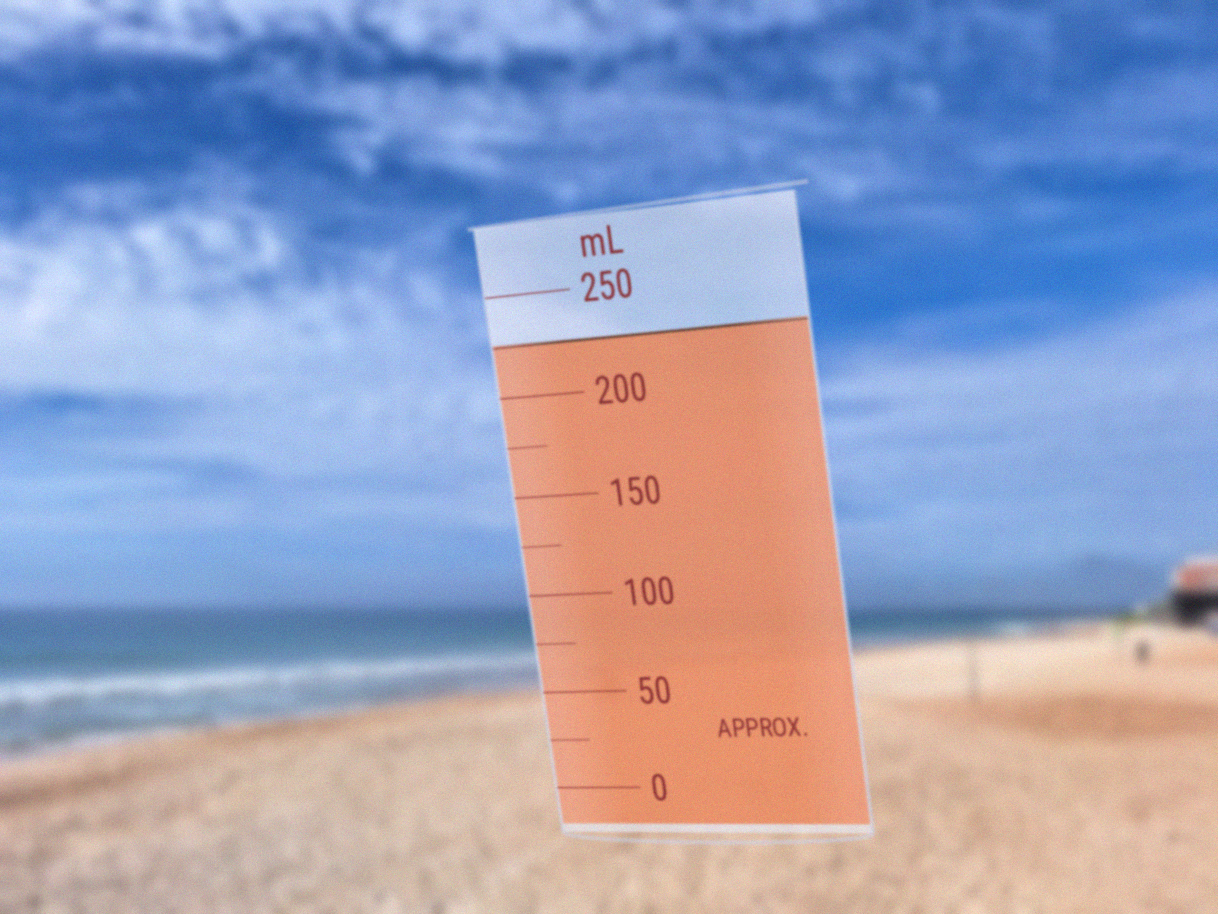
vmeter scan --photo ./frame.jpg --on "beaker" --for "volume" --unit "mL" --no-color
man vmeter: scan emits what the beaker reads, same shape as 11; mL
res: 225; mL
